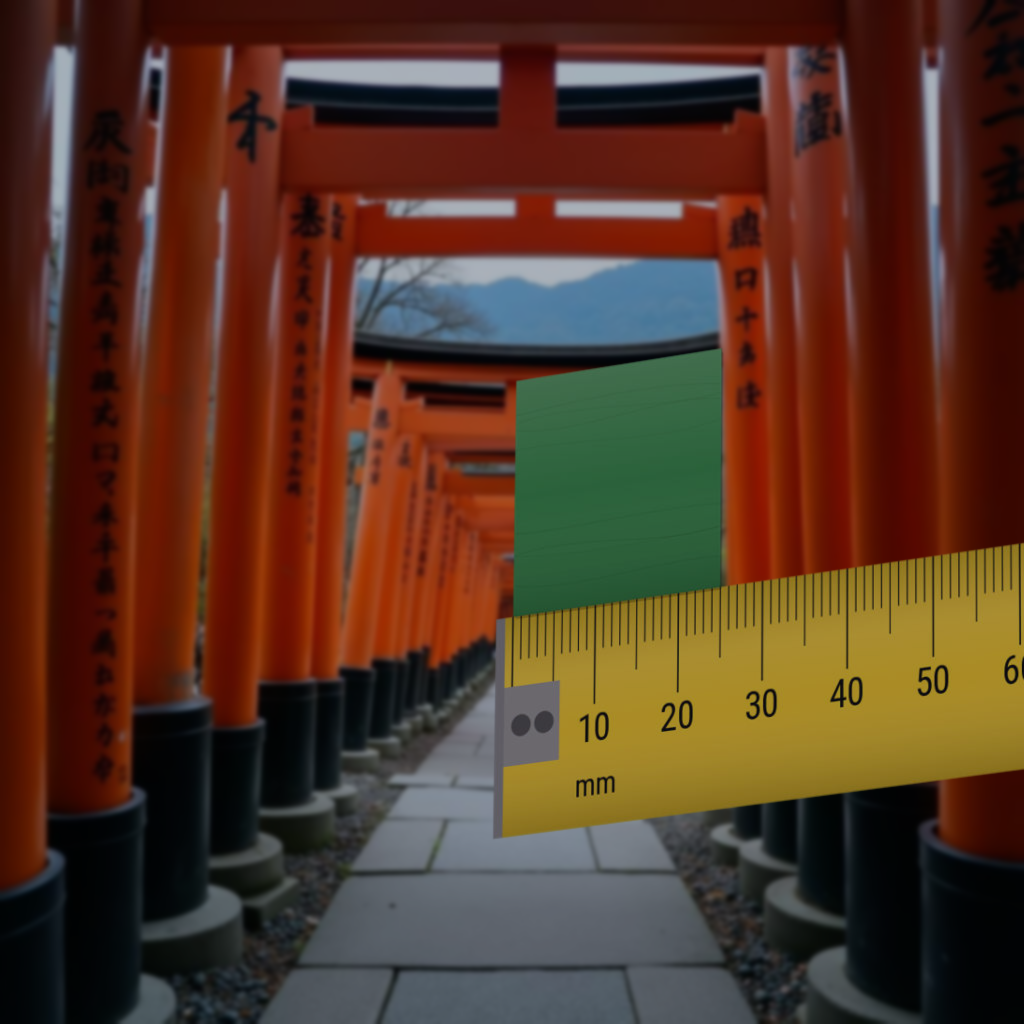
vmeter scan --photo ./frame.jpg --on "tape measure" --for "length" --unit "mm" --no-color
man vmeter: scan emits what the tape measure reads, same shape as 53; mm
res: 25; mm
